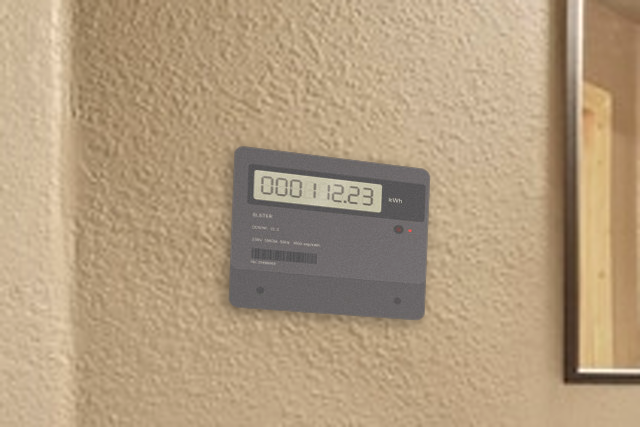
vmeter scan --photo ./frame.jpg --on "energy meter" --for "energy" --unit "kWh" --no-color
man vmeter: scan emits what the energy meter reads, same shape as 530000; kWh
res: 112.23; kWh
